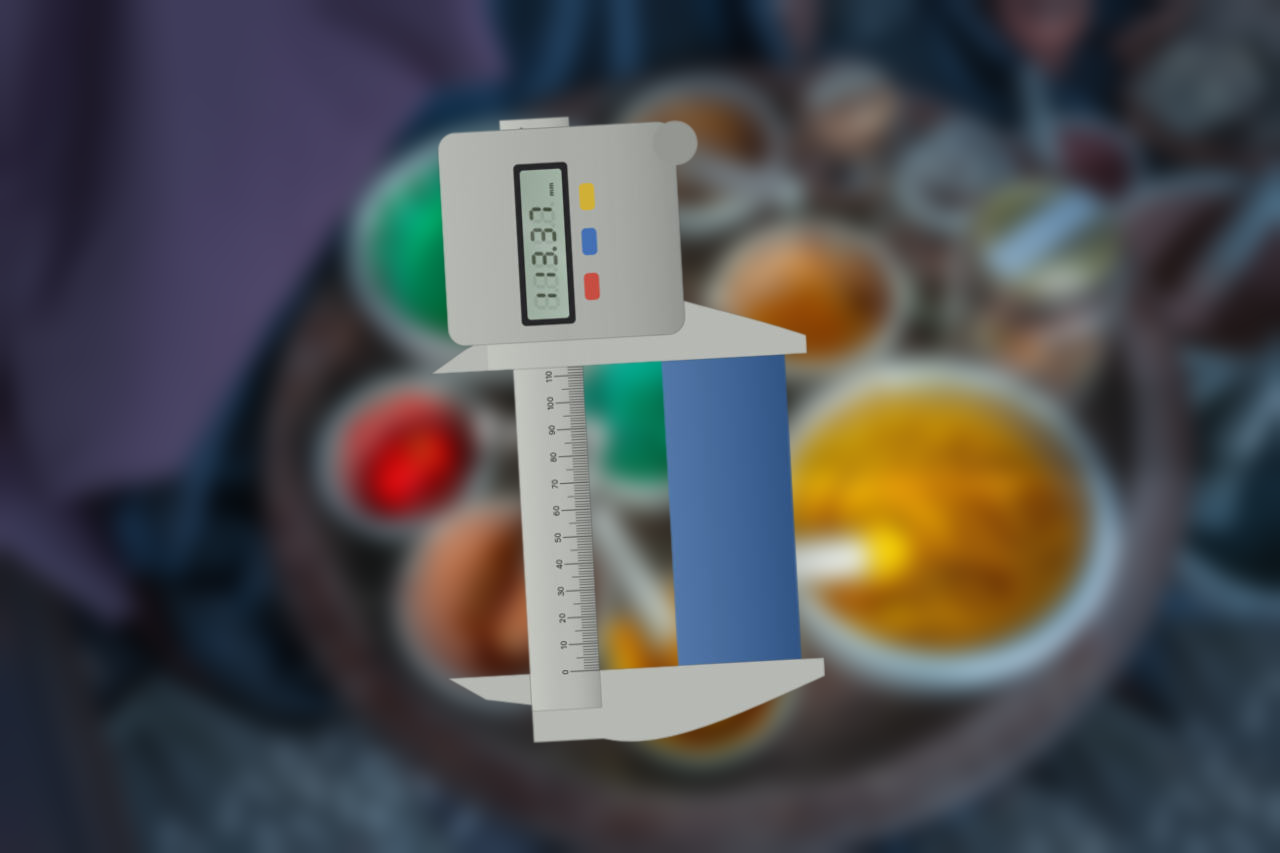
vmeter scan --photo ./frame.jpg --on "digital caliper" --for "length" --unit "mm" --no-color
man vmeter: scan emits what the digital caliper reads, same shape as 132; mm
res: 113.37; mm
